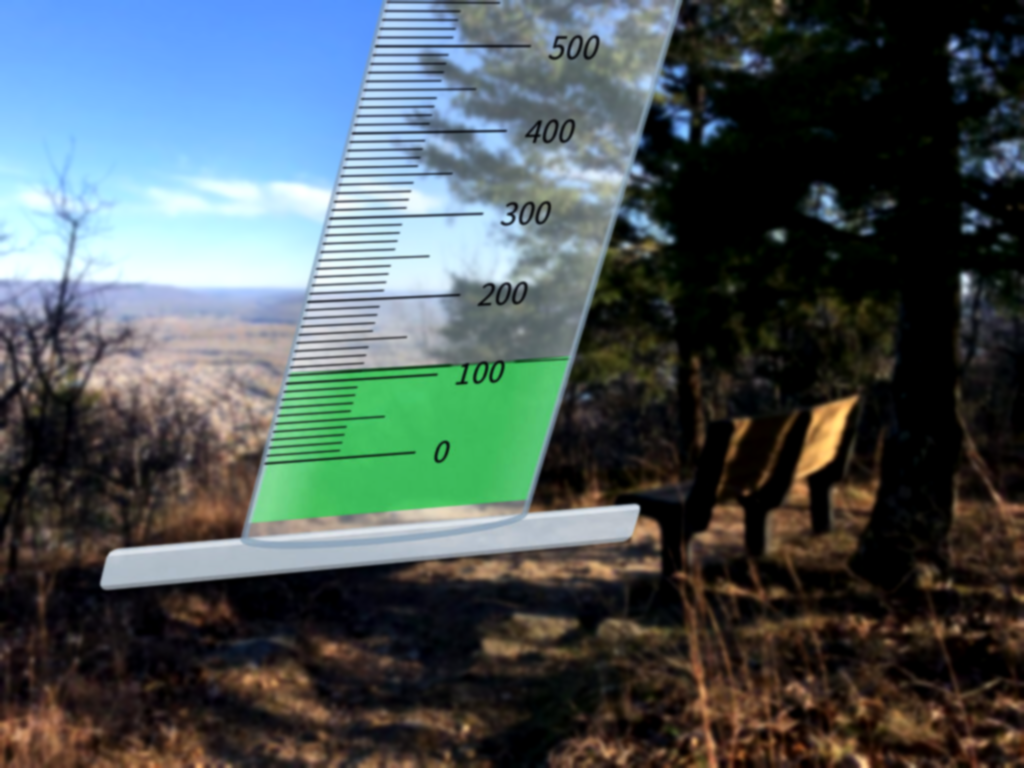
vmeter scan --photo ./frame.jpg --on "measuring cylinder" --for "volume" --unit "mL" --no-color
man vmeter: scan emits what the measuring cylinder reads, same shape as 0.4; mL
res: 110; mL
